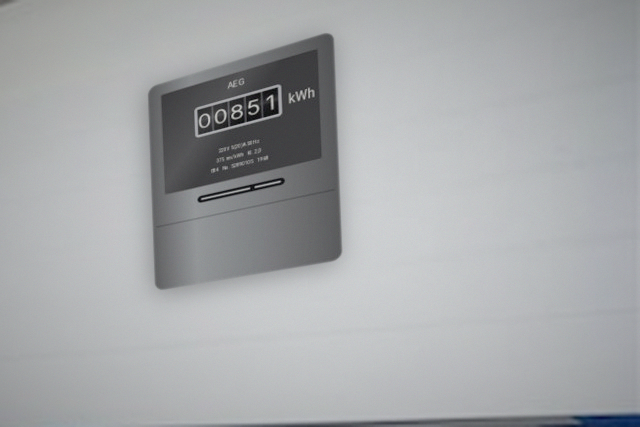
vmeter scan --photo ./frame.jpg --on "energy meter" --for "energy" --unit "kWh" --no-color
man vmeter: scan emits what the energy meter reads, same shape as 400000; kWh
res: 851; kWh
